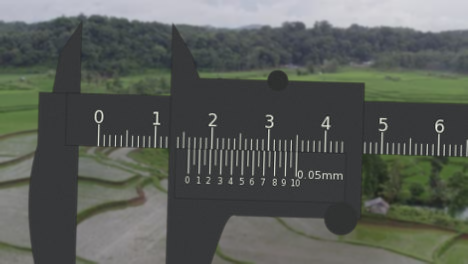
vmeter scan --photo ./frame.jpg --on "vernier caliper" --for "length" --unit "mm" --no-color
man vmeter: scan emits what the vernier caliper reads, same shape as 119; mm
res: 16.0; mm
